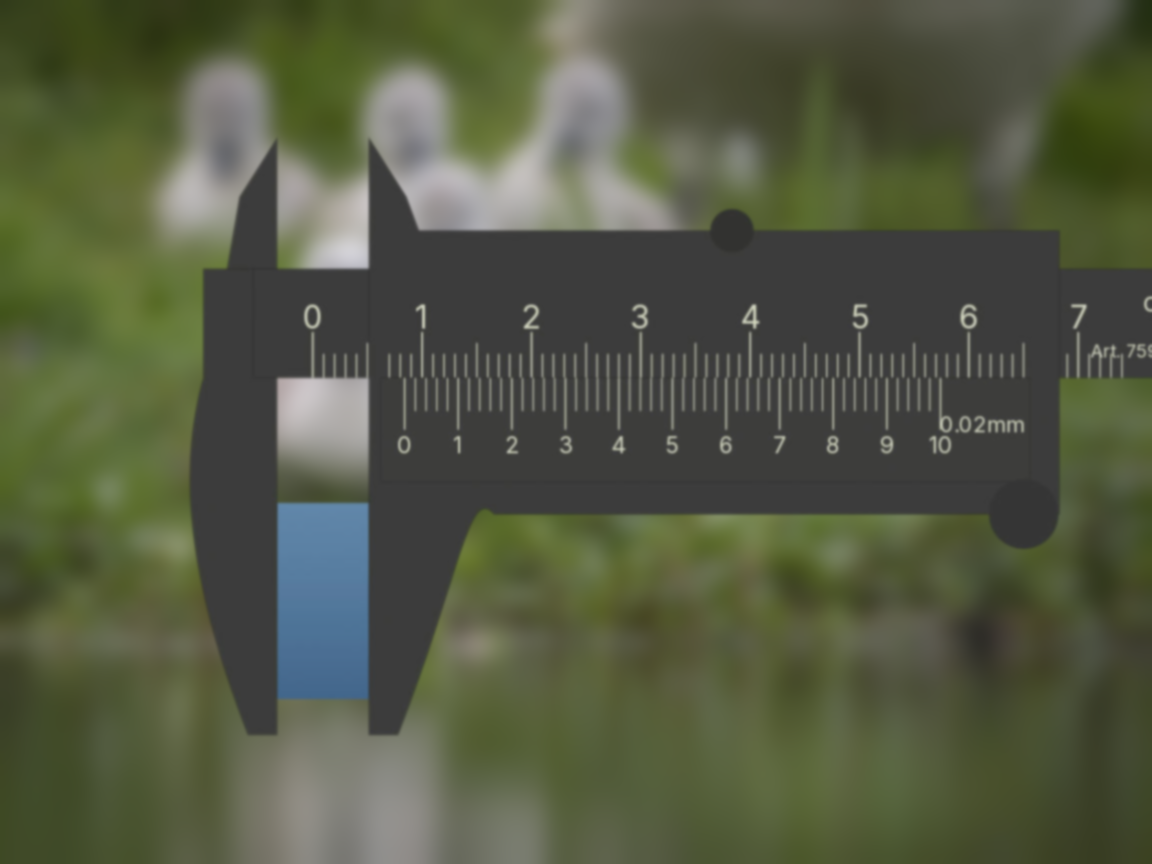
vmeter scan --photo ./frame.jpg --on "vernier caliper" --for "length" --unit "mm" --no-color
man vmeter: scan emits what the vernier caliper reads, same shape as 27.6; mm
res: 8.4; mm
